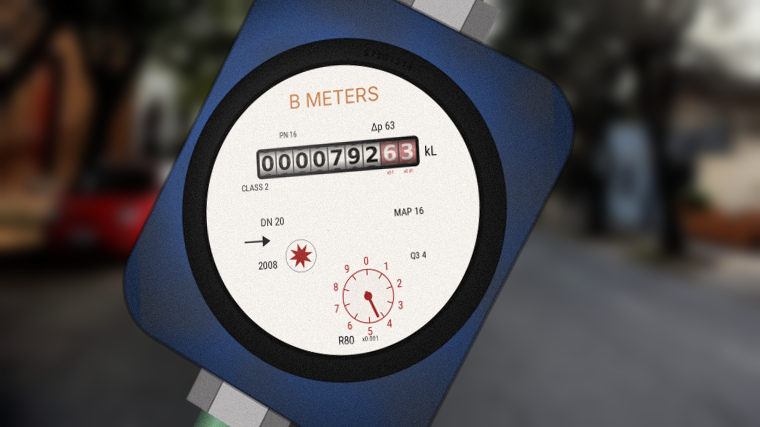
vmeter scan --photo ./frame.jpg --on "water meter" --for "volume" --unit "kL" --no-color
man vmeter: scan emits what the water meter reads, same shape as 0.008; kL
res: 792.634; kL
